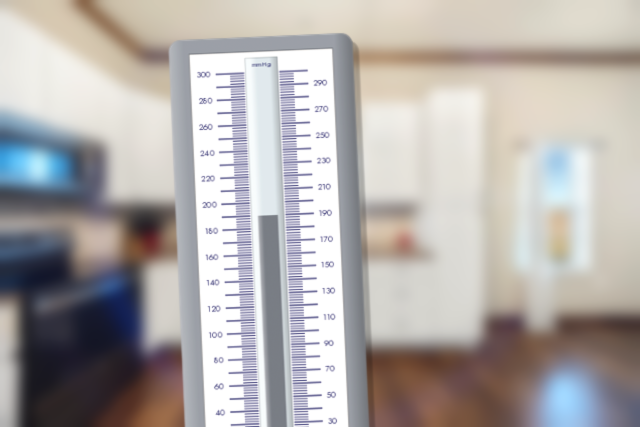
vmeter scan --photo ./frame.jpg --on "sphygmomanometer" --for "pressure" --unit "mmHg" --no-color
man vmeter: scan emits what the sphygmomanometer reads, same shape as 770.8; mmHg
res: 190; mmHg
